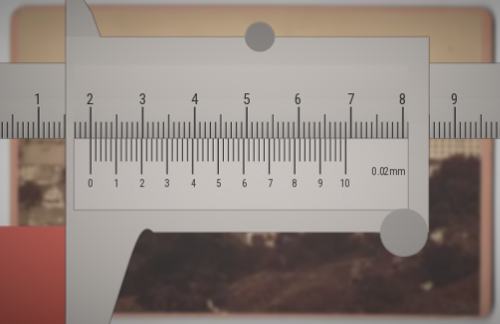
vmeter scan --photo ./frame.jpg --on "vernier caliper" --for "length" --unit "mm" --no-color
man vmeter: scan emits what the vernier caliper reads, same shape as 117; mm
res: 20.0; mm
